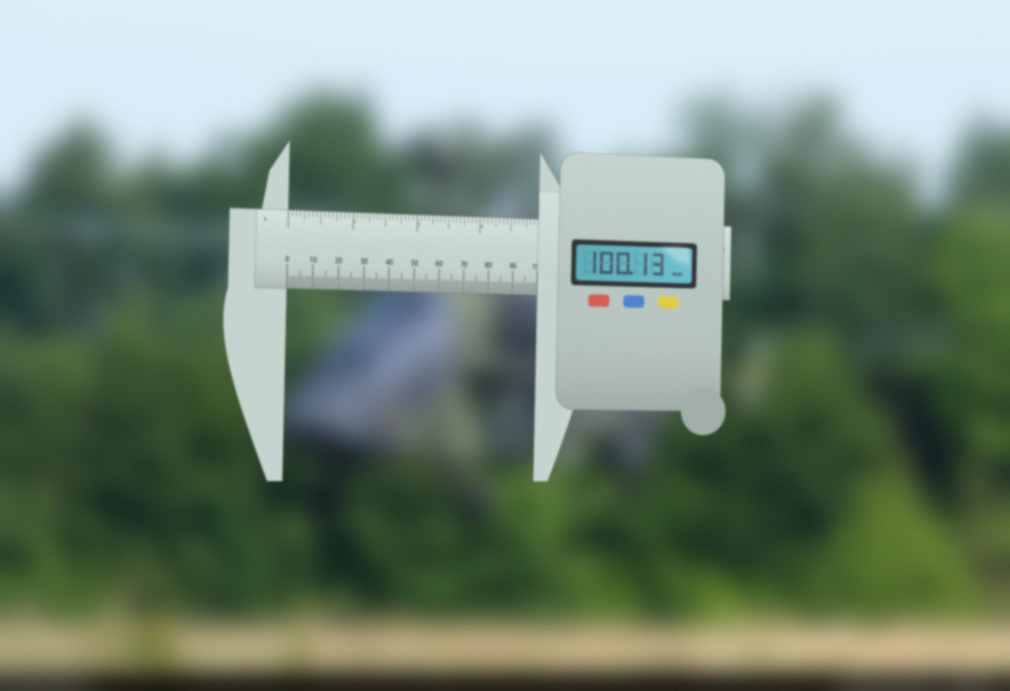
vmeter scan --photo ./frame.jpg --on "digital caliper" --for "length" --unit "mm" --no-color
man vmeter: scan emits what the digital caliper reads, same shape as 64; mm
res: 100.13; mm
